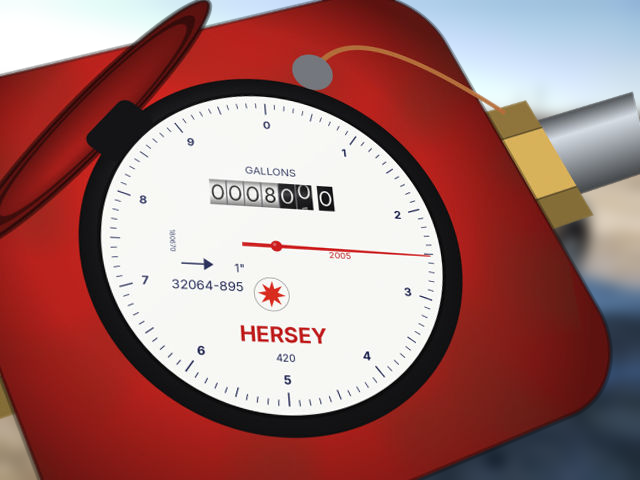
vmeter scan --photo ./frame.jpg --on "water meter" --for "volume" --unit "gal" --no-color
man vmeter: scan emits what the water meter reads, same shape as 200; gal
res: 8002.5; gal
